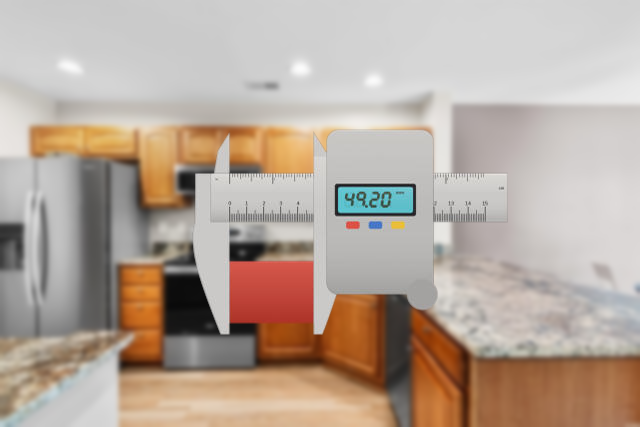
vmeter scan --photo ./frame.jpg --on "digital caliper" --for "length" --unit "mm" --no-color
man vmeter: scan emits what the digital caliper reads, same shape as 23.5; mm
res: 49.20; mm
